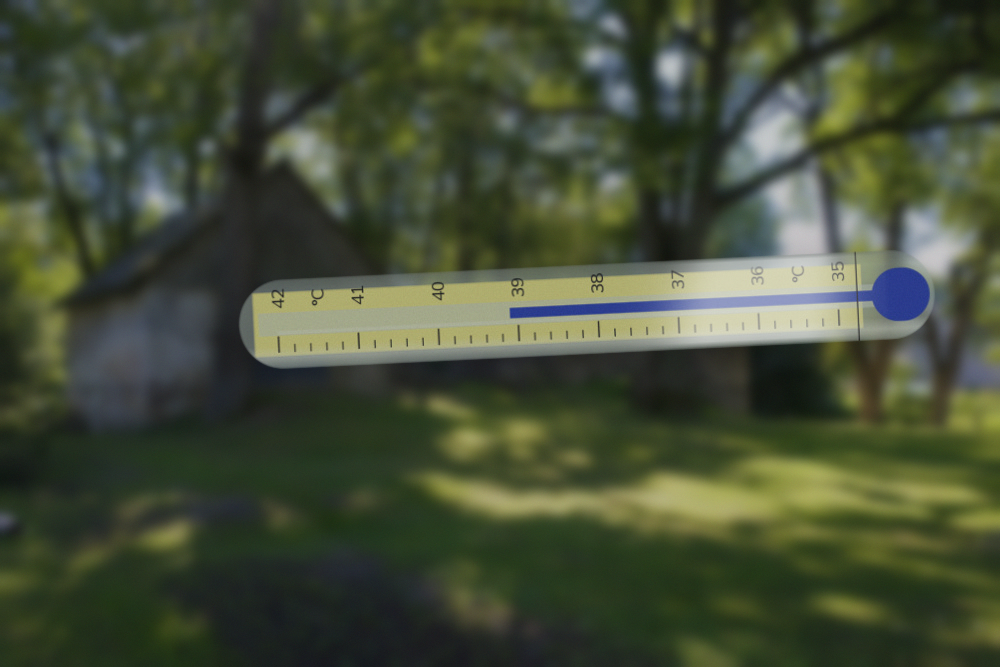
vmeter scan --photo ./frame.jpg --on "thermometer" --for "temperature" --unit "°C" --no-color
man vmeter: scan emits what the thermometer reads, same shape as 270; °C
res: 39.1; °C
